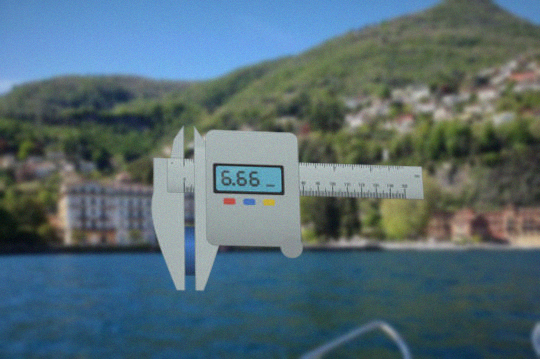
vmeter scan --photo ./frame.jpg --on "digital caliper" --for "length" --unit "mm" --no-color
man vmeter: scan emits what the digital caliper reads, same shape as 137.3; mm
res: 6.66; mm
